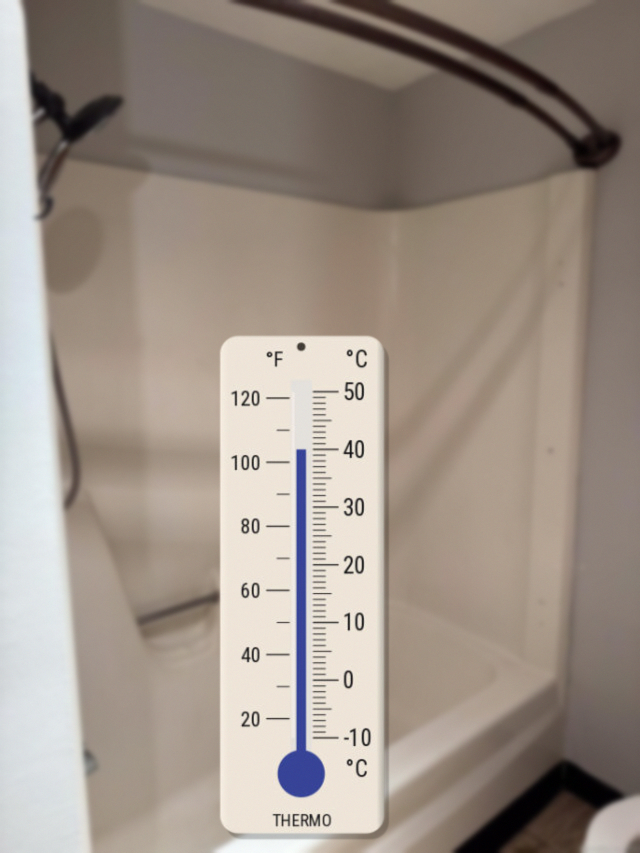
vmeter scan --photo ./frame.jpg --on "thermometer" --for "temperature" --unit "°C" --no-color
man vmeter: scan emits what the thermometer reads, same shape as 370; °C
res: 40; °C
